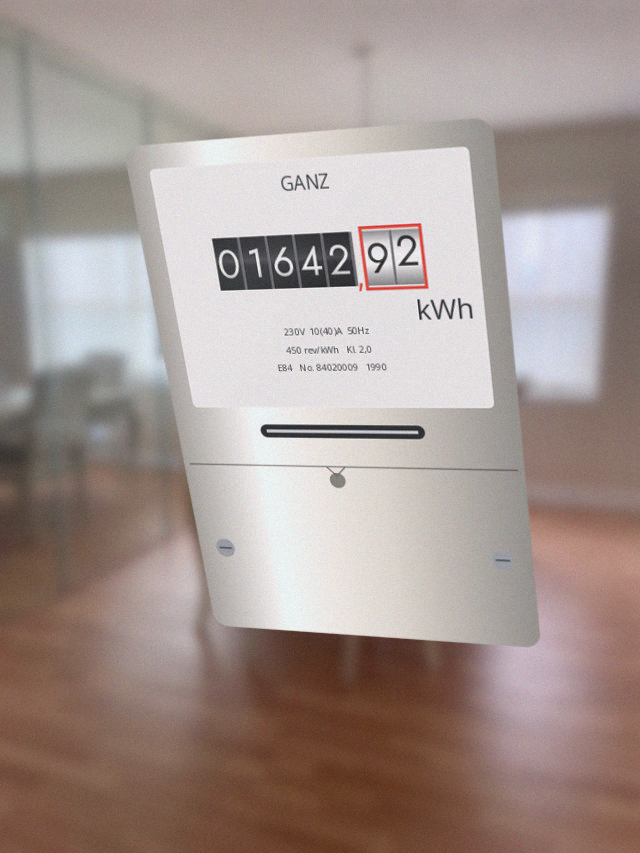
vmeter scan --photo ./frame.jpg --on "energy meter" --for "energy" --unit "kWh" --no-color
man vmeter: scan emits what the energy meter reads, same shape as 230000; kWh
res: 1642.92; kWh
